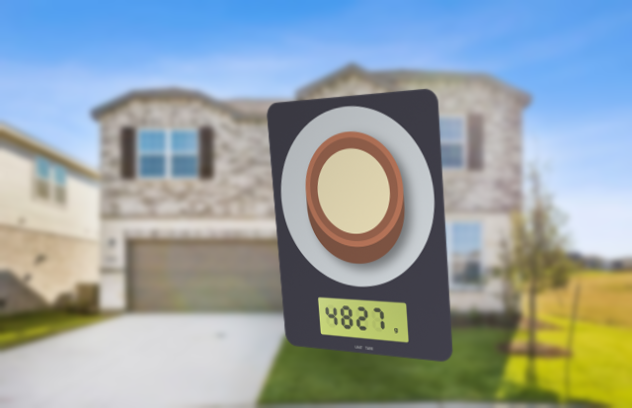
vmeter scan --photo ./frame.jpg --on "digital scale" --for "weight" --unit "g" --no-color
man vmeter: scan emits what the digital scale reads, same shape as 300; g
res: 4827; g
